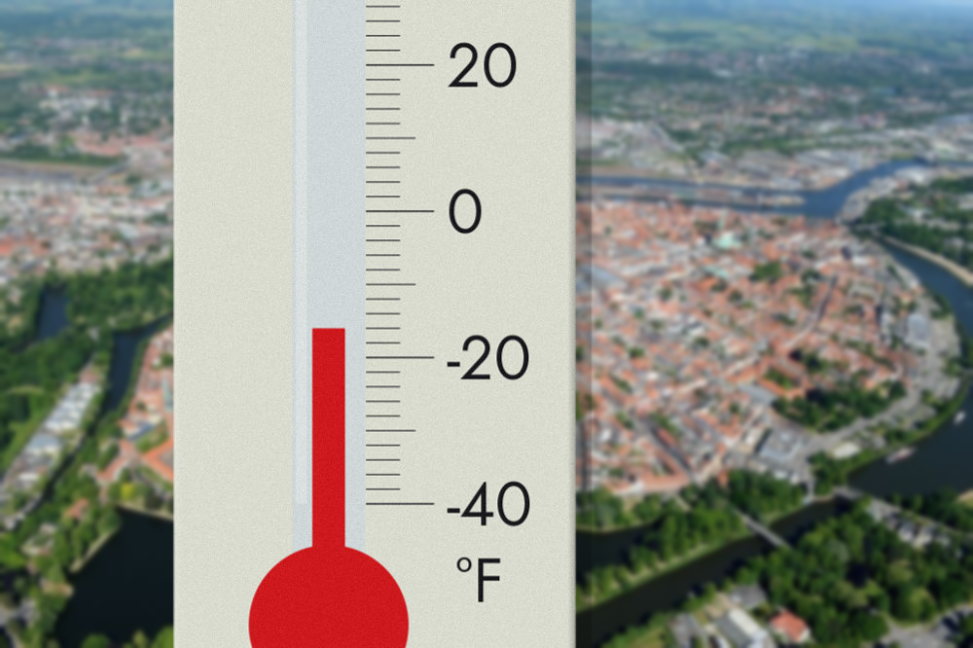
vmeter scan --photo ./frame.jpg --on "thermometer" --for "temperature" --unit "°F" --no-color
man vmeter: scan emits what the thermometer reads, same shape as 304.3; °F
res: -16; °F
